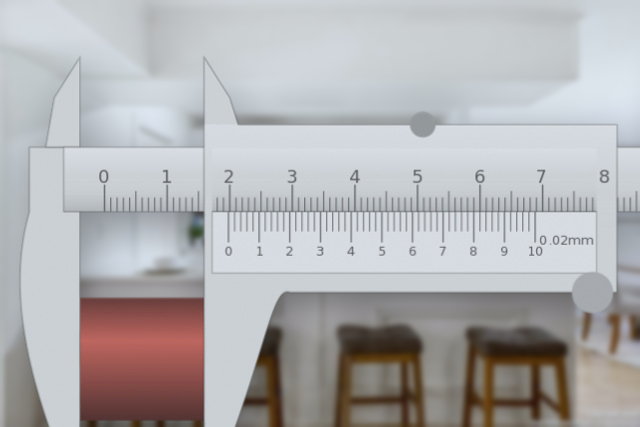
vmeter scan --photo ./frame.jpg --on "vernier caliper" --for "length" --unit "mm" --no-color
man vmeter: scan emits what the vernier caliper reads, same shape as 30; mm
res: 19.8; mm
